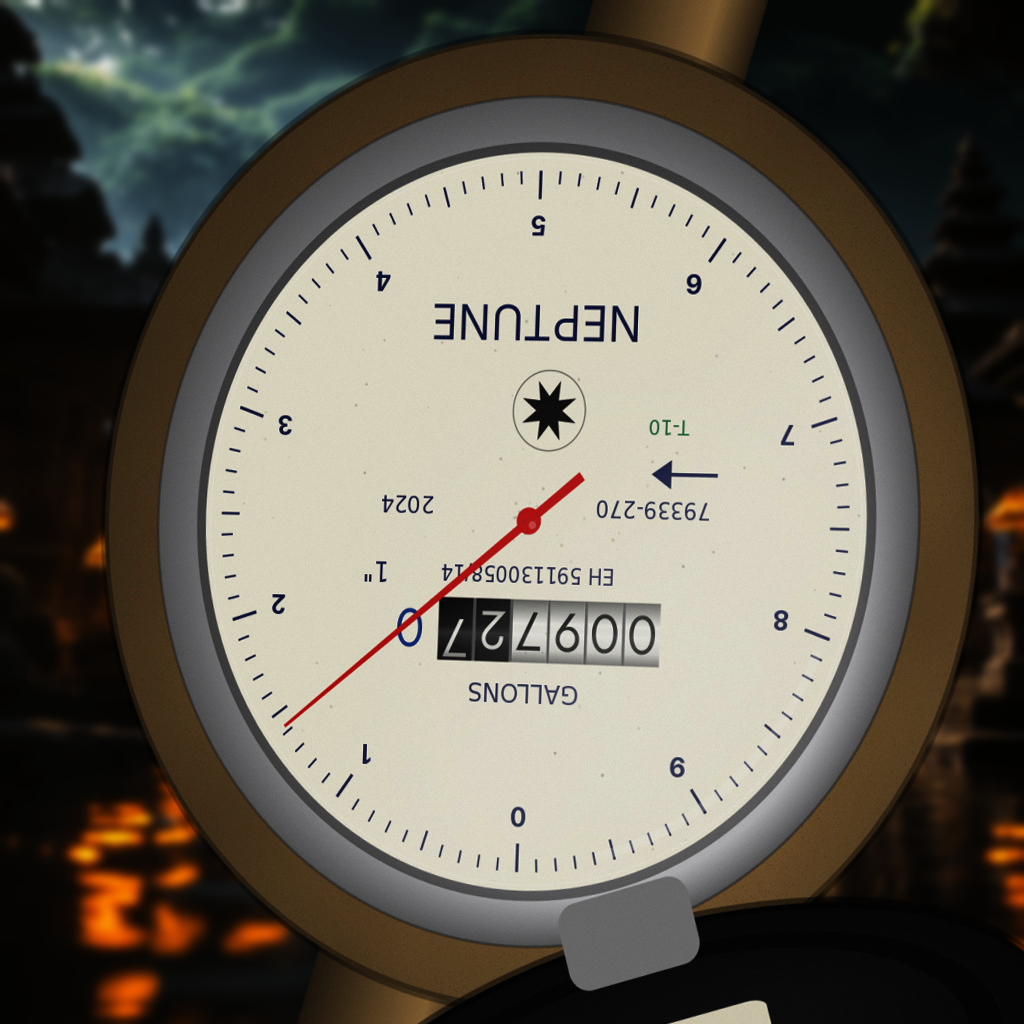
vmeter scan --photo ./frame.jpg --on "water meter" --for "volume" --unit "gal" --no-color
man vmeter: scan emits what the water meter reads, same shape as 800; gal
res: 97271.4; gal
